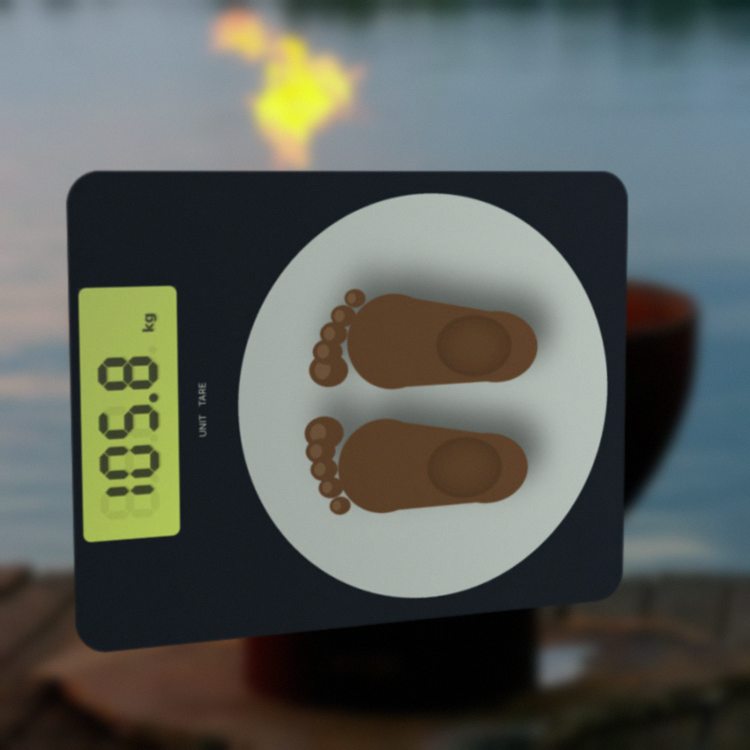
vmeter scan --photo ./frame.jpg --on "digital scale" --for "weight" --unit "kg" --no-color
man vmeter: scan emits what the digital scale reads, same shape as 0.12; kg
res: 105.8; kg
